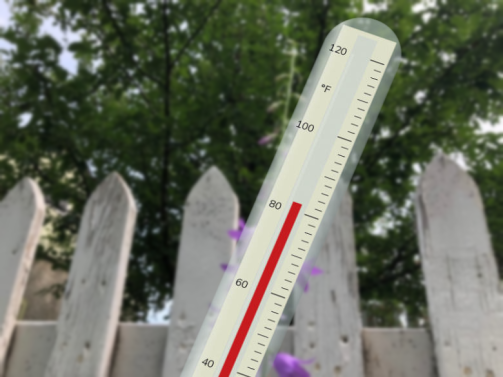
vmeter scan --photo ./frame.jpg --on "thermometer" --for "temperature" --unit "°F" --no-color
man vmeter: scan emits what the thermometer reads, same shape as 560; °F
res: 82; °F
